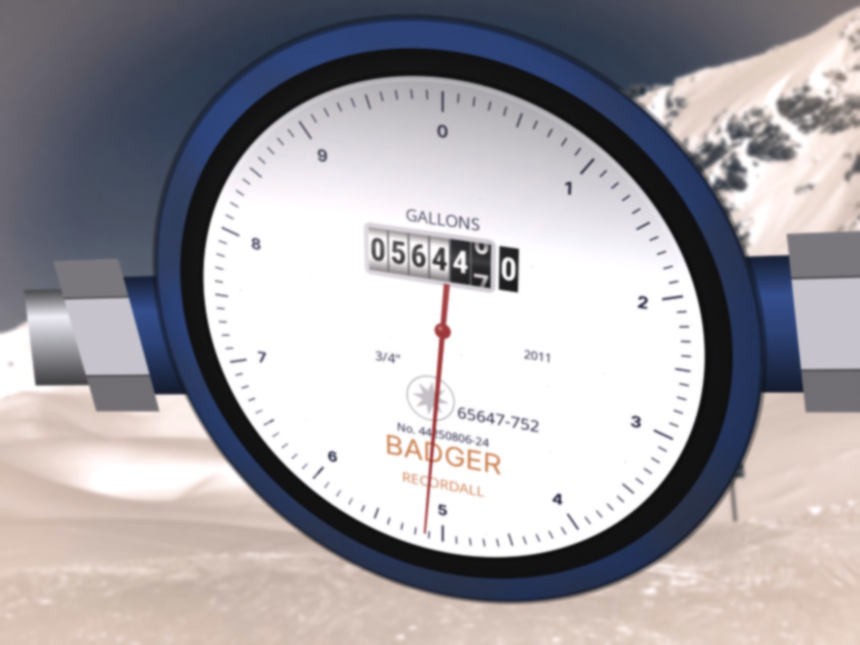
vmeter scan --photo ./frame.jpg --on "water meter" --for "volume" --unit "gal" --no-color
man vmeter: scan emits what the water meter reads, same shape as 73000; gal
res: 564465.1; gal
